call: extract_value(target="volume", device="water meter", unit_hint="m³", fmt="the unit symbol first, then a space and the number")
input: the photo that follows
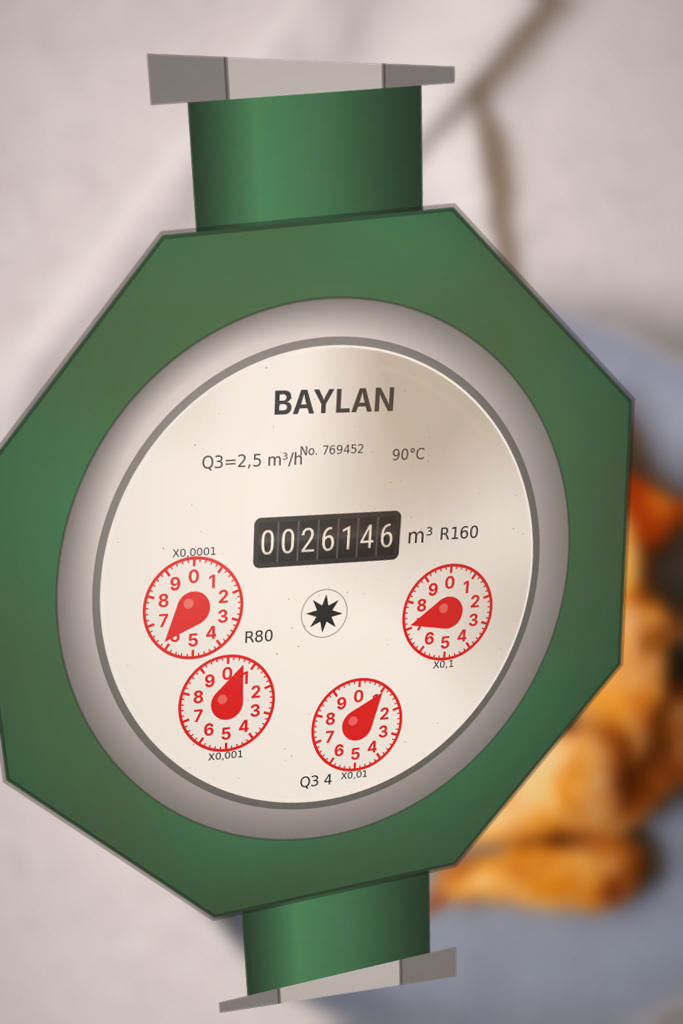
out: m³ 26146.7106
